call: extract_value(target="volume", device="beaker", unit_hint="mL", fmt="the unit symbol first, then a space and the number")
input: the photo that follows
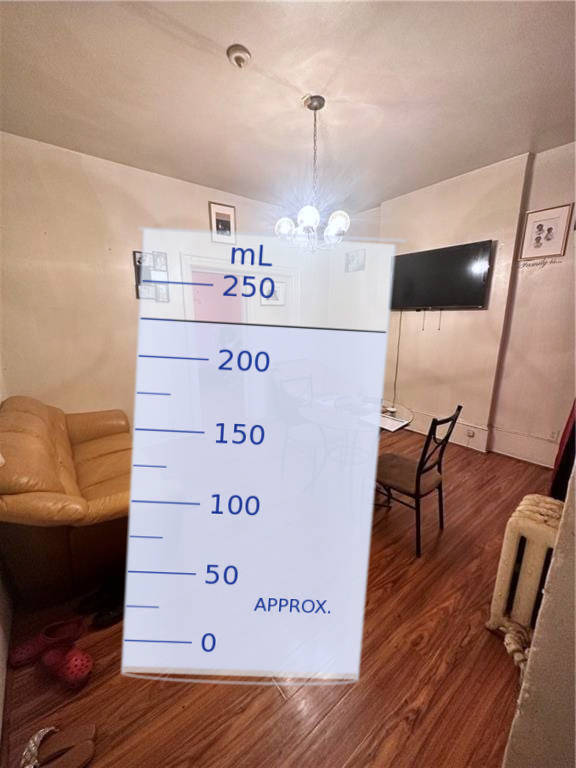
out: mL 225
